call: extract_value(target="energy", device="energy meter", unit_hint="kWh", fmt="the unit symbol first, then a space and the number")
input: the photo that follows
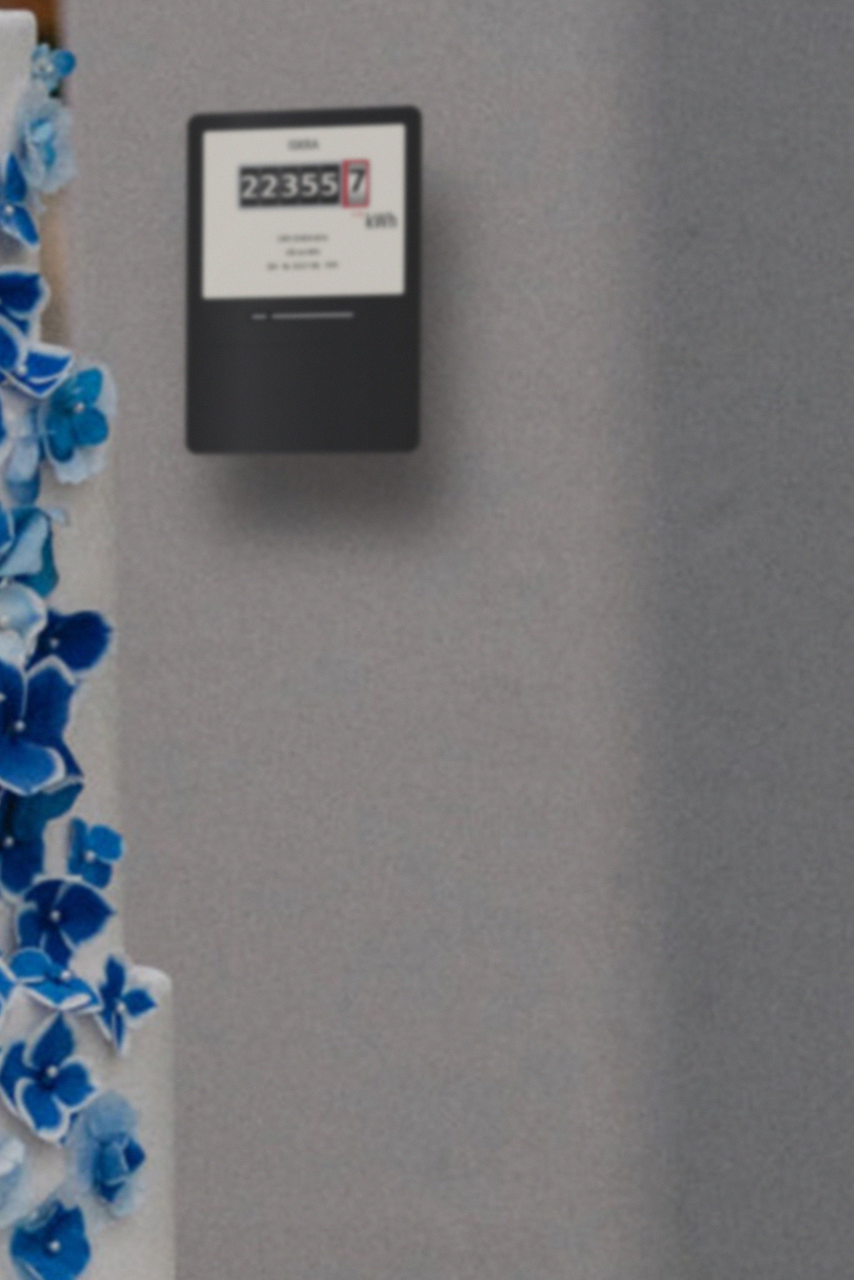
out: kWh 22355.7
